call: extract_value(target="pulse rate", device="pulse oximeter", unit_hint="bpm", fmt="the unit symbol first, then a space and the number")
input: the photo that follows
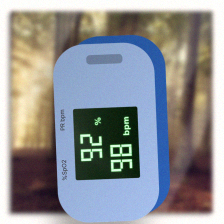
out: bpm 98
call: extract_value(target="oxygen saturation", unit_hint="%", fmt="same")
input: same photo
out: % 92
